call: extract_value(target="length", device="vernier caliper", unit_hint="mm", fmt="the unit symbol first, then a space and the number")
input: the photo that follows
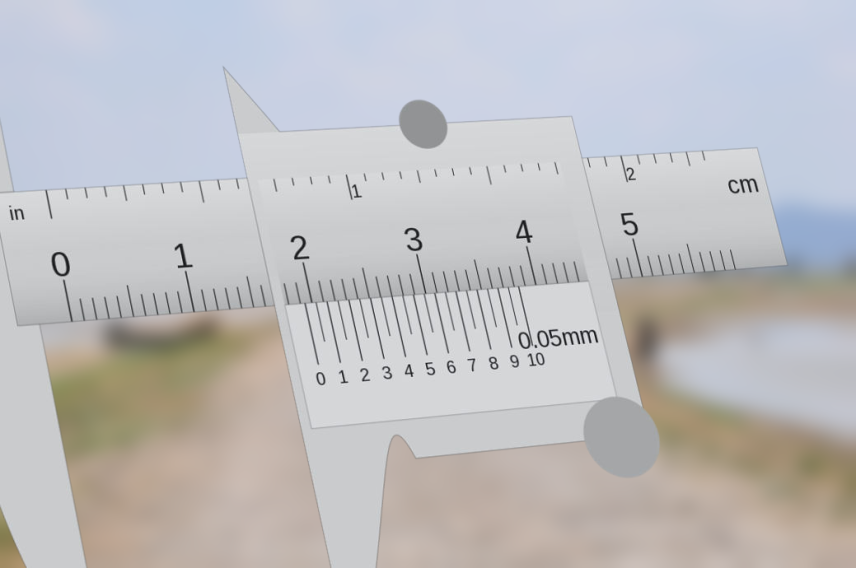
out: mm 19.4
